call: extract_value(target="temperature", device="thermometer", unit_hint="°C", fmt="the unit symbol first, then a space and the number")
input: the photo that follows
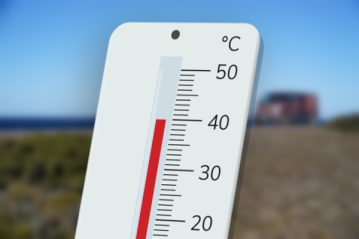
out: °C 40
